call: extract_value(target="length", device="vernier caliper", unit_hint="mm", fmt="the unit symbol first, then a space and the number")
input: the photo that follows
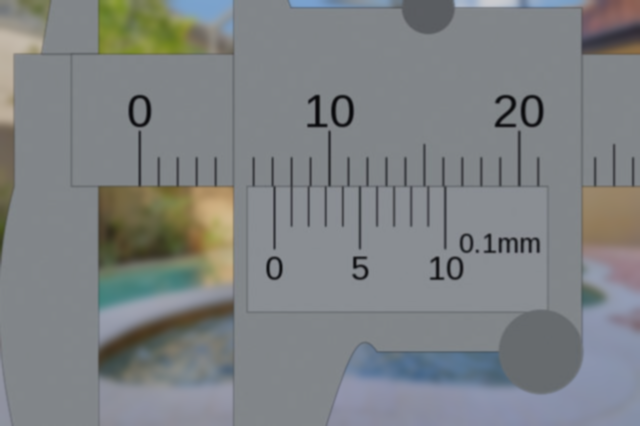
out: mm 7.1
